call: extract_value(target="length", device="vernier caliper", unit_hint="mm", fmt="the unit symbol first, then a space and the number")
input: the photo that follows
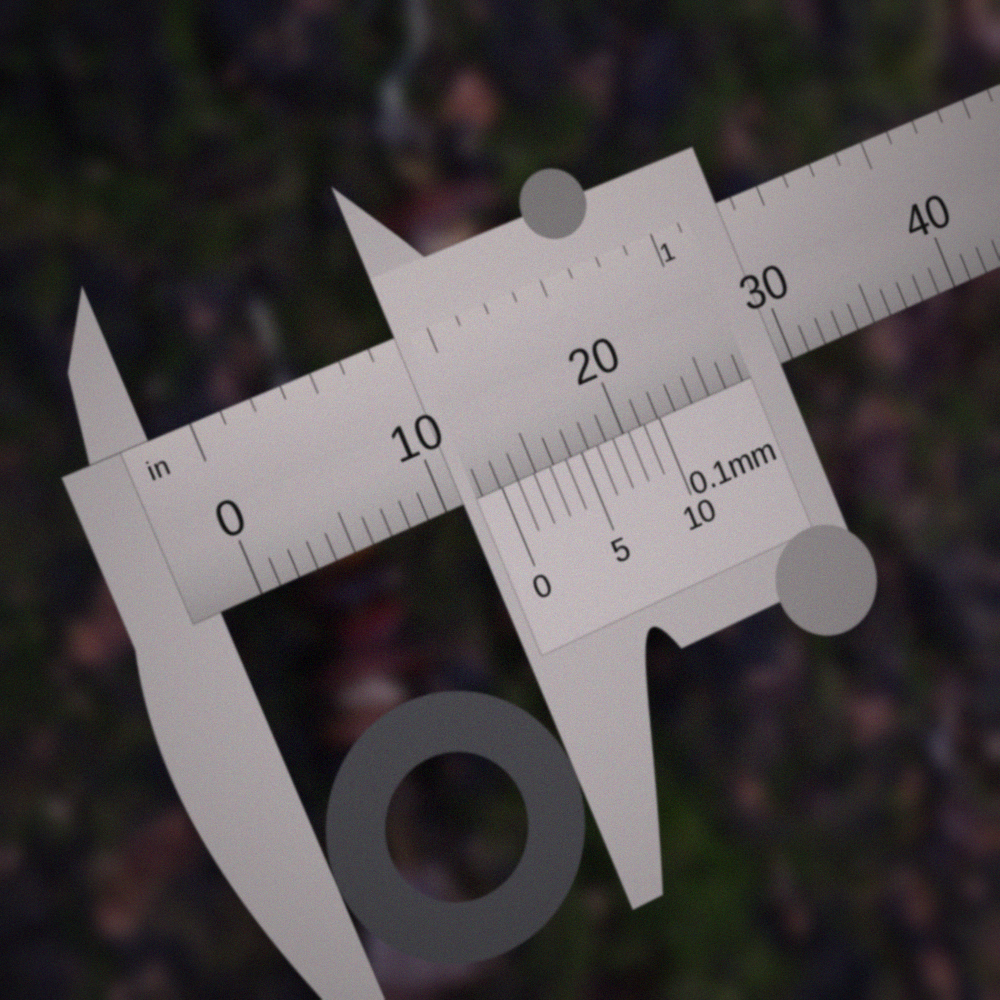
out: mm 13.1
